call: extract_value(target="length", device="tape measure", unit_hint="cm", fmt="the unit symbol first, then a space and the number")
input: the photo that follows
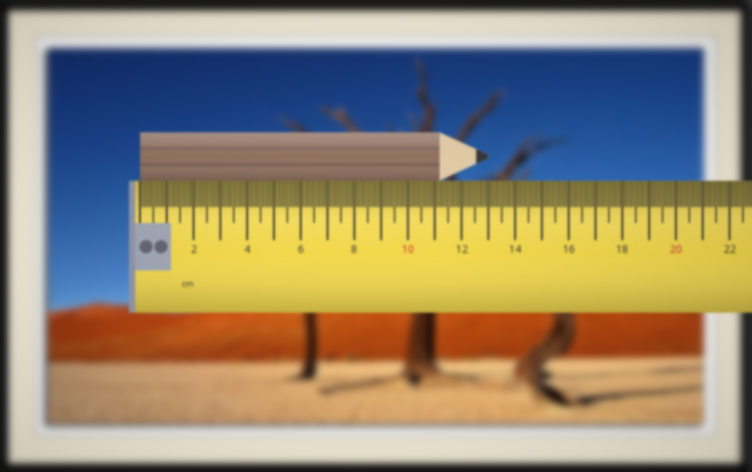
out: cm 13
